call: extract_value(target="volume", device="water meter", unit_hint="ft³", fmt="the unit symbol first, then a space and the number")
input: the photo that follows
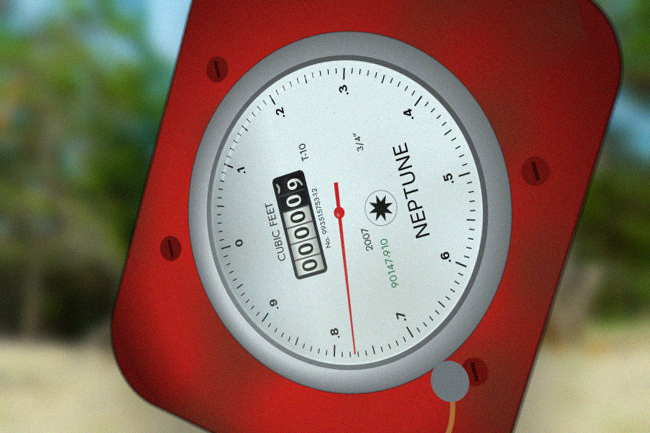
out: ft³ 8.77
